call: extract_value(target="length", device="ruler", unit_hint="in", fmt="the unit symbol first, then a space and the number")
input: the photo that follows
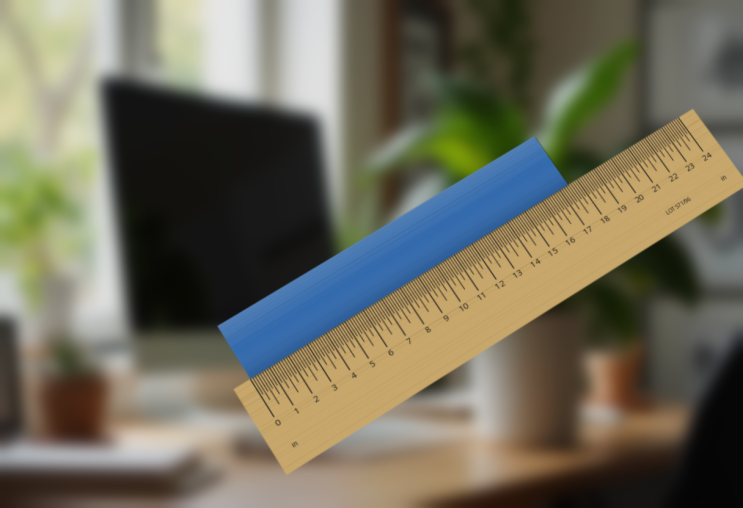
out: in 17.5
